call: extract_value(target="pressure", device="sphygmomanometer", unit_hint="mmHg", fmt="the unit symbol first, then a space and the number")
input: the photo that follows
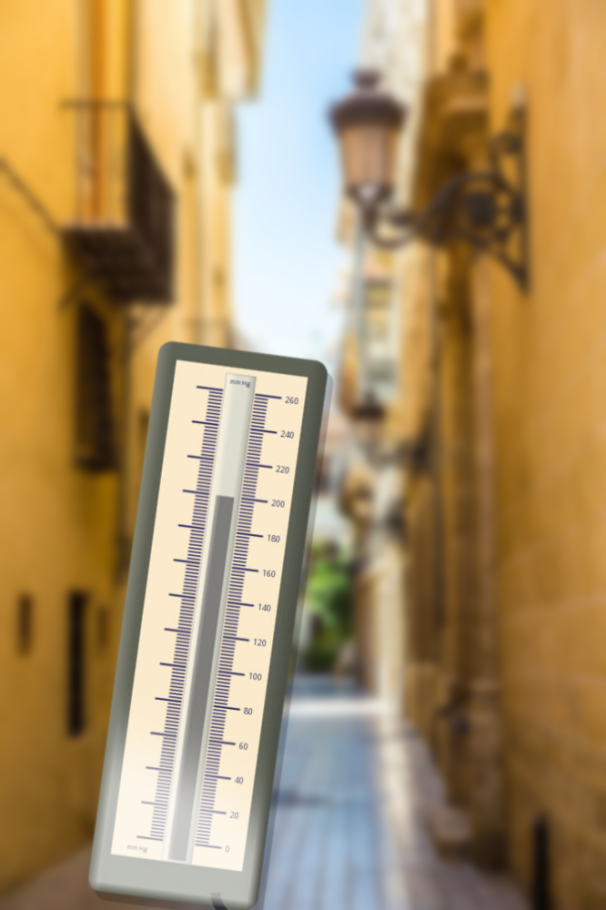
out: mmHg 200
